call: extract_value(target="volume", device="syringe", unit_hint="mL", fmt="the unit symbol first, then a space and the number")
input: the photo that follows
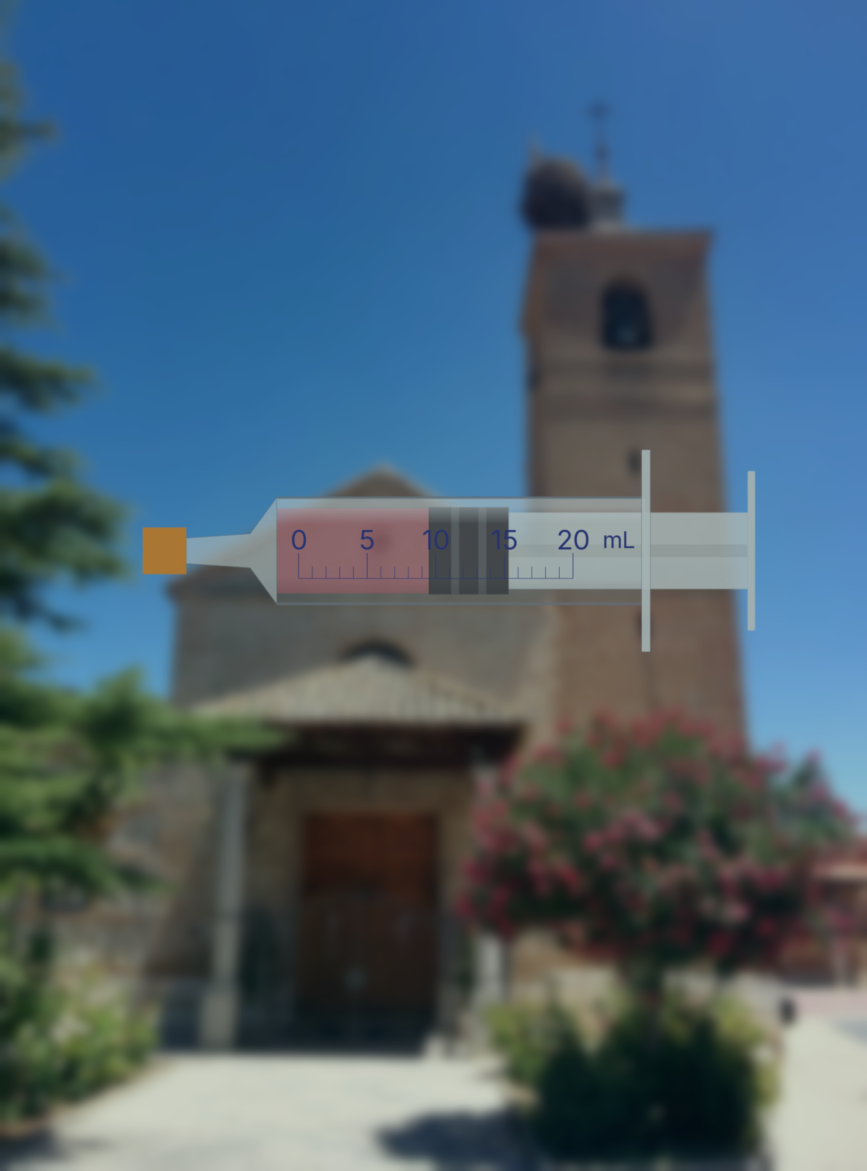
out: mL 9.5
